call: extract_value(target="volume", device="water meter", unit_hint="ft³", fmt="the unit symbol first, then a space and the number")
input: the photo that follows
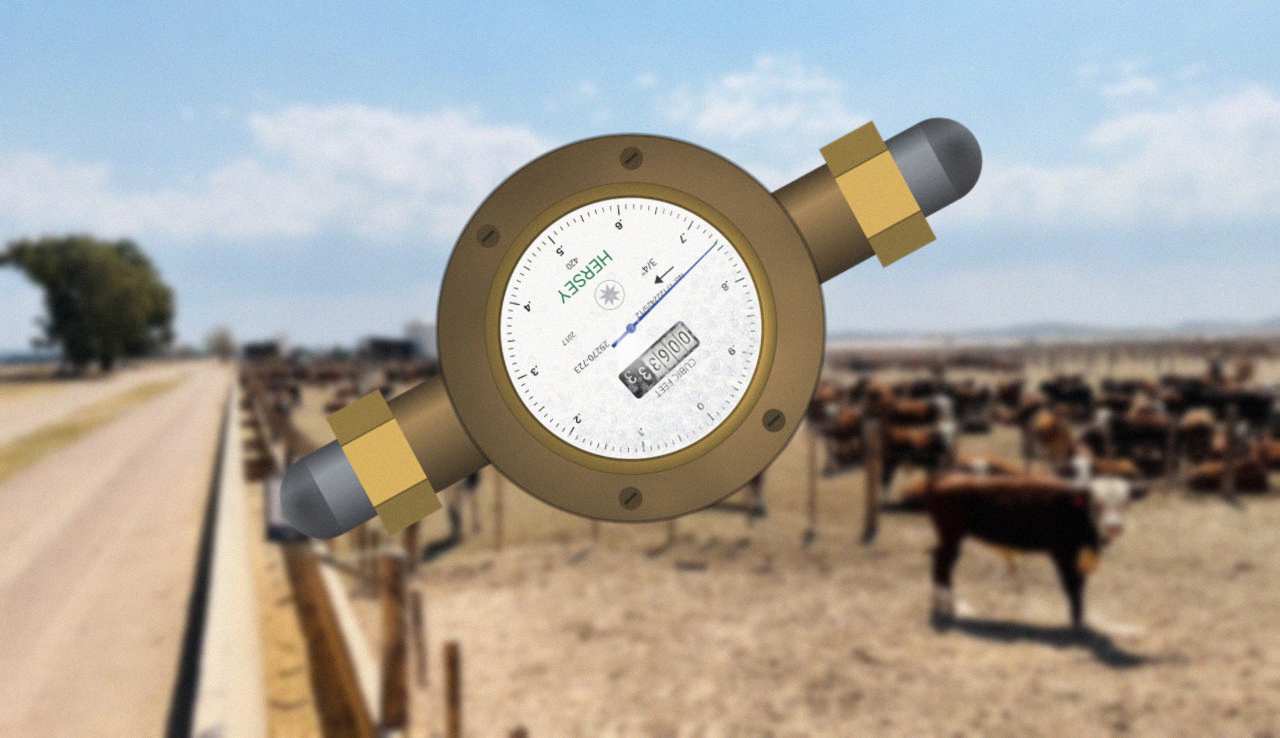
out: ft³ 6332.74
